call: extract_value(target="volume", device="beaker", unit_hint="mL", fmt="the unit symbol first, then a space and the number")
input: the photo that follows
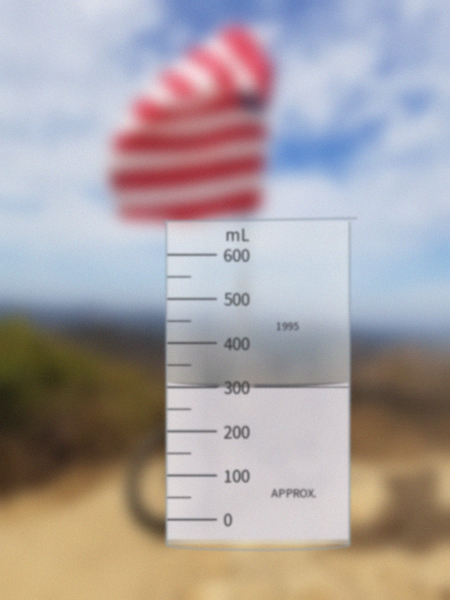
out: mL 300
